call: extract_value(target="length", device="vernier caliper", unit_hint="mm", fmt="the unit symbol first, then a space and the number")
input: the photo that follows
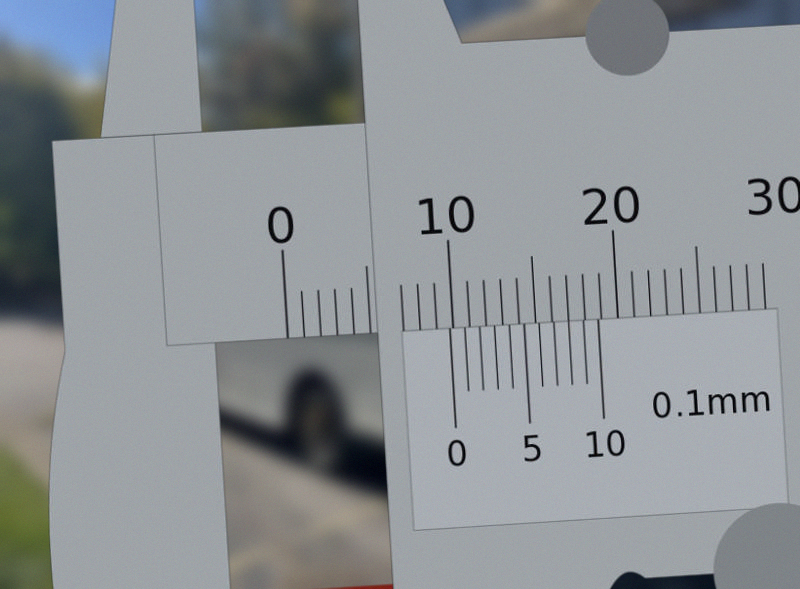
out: mm 9.8
